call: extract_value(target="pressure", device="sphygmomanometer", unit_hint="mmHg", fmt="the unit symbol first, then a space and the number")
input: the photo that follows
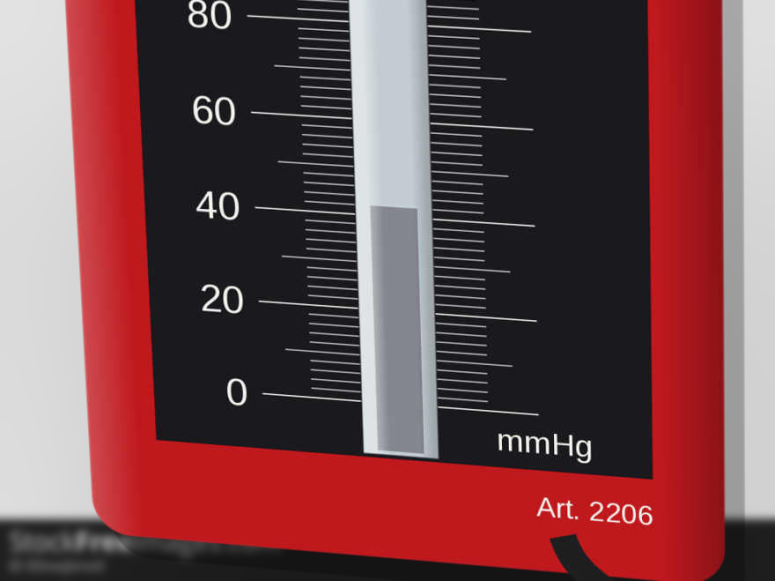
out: mmHg 42
